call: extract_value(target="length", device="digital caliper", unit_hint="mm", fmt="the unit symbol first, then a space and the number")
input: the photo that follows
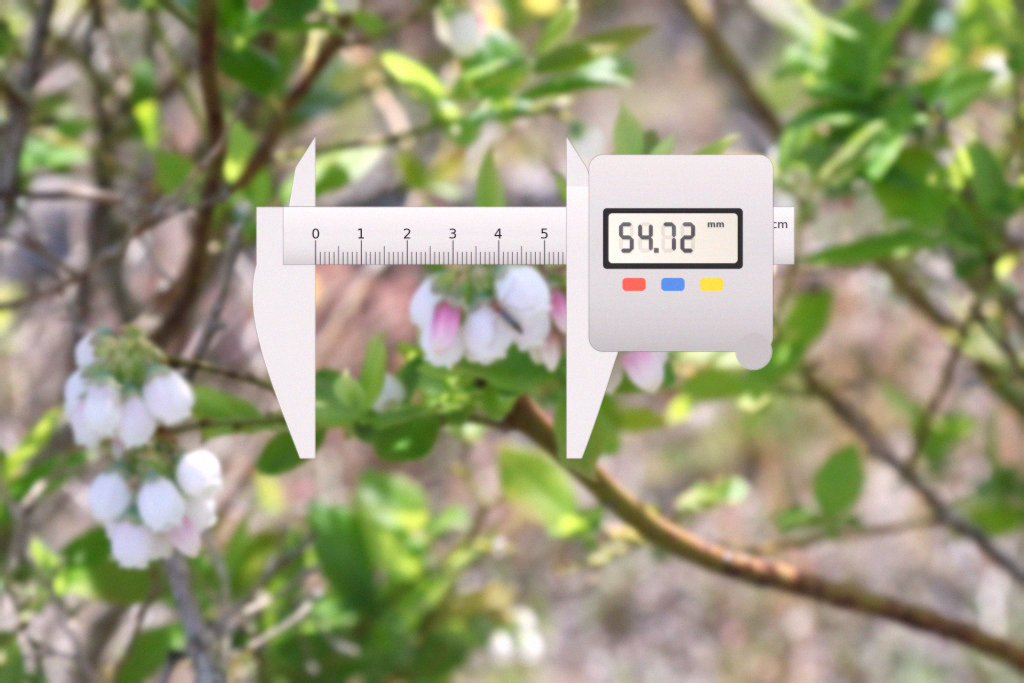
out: mm 54.72
